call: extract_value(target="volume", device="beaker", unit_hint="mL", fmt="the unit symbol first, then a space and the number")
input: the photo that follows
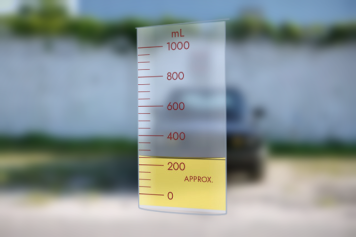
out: mL 250
